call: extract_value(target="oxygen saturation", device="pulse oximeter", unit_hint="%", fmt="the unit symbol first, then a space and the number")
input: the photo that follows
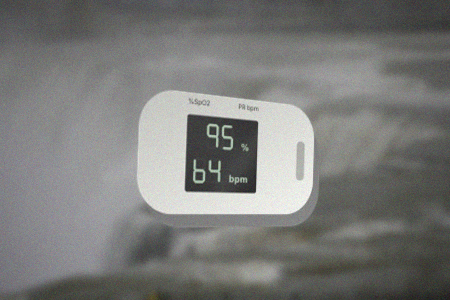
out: % 95
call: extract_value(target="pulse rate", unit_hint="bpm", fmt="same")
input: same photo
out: bpm 64
